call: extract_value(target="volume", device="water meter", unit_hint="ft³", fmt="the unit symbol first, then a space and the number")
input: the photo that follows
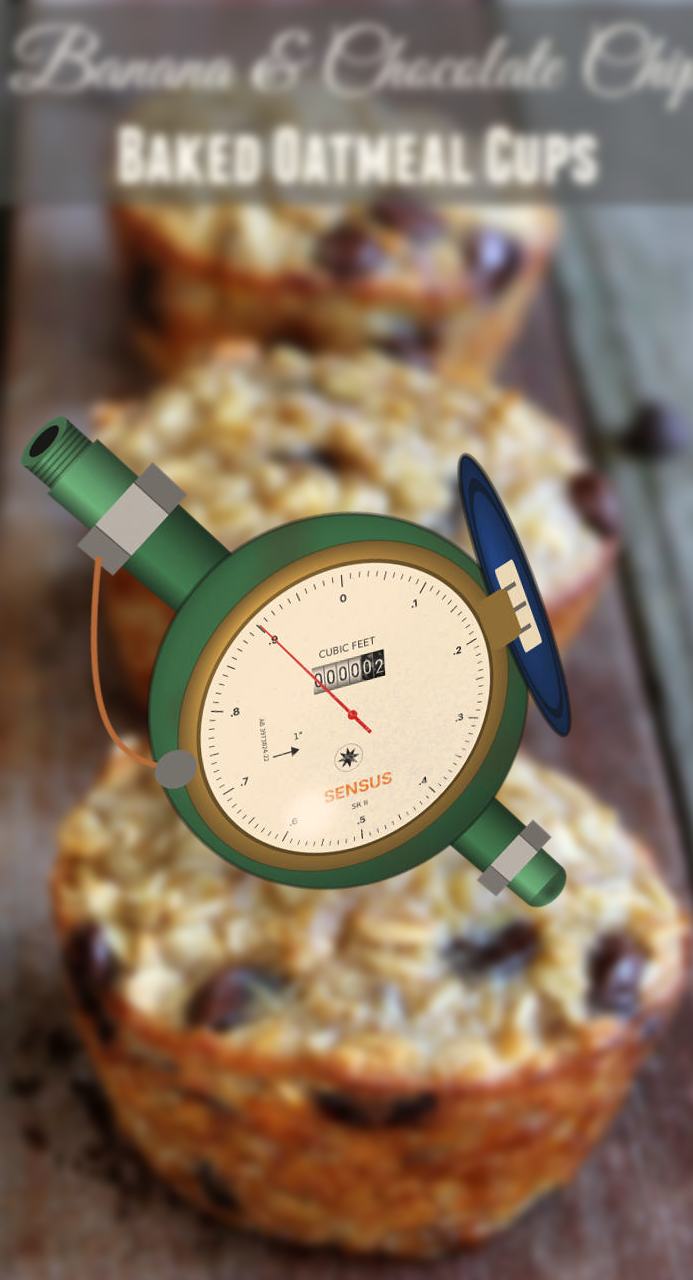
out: ft³ 1.90
